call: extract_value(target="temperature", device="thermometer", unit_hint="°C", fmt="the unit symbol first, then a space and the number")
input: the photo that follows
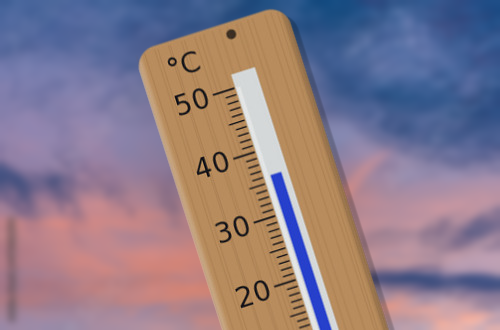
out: °C 36
